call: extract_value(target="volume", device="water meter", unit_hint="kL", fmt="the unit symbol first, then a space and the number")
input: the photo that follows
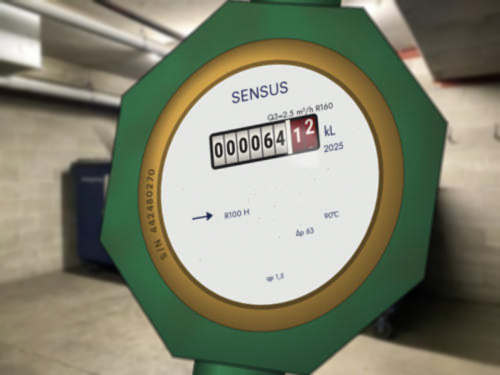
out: kL 64.12
